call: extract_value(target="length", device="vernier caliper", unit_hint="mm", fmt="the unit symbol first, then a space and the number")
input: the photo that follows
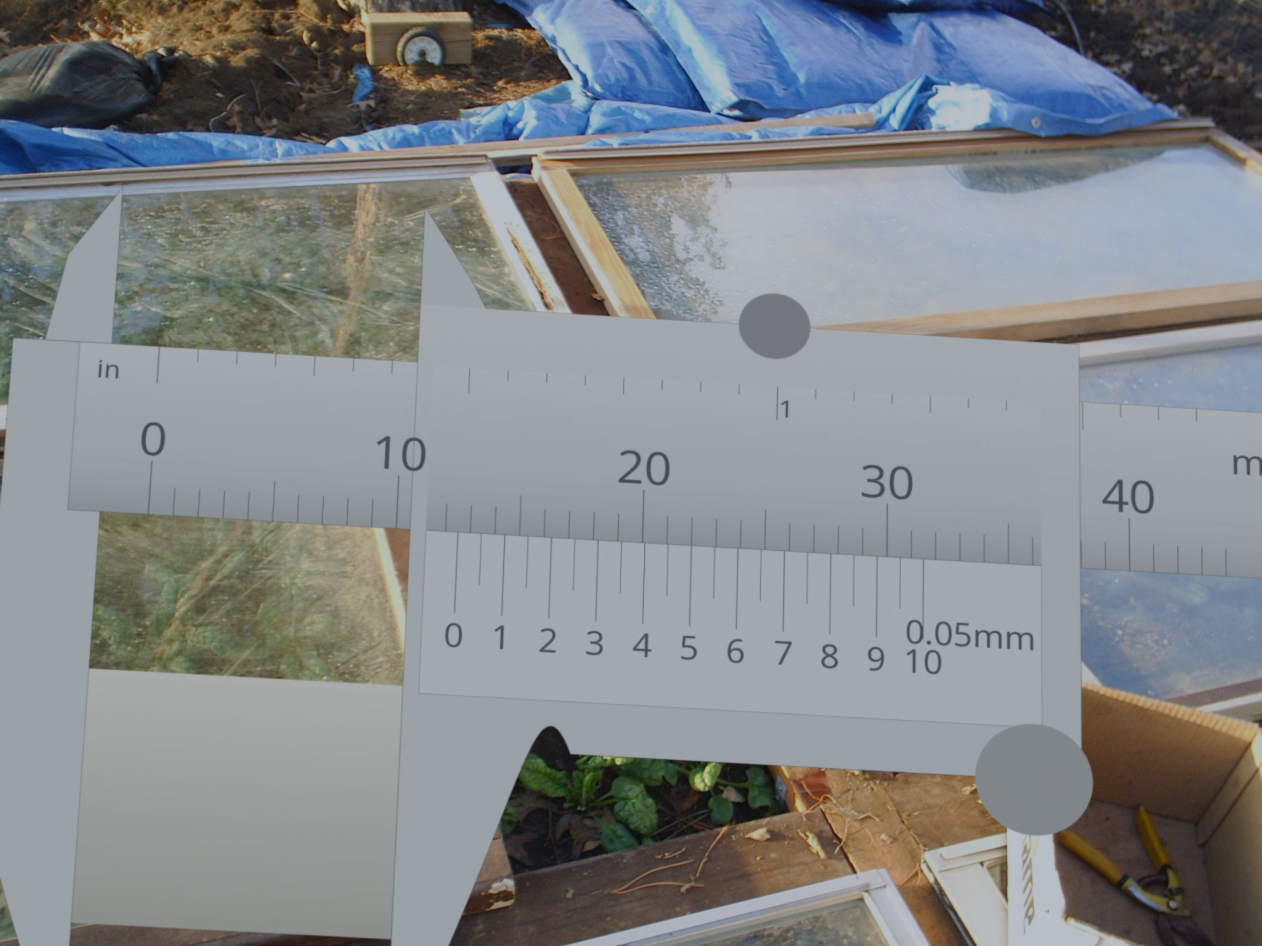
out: mm 12.5
